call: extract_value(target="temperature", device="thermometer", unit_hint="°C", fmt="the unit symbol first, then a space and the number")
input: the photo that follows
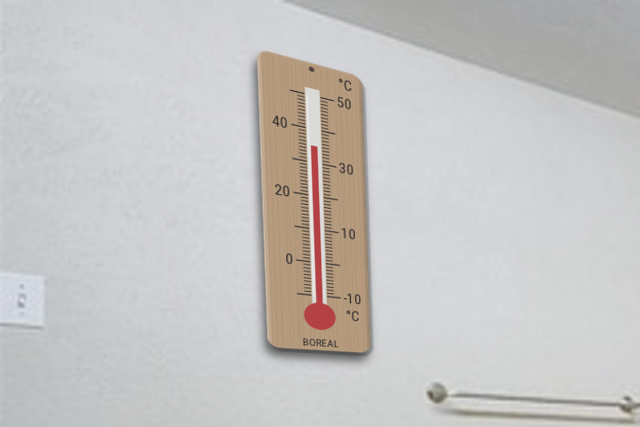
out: °C 35
